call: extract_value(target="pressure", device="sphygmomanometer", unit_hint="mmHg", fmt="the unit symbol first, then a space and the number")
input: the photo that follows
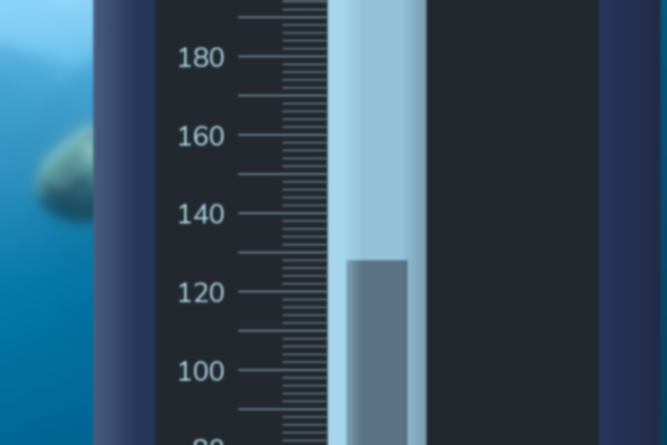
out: mmHg 128
